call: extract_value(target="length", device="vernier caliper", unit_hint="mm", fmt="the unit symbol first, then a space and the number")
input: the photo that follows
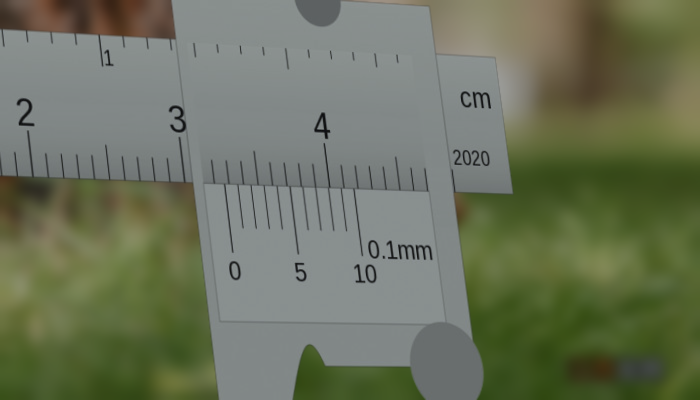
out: mm 32.7
